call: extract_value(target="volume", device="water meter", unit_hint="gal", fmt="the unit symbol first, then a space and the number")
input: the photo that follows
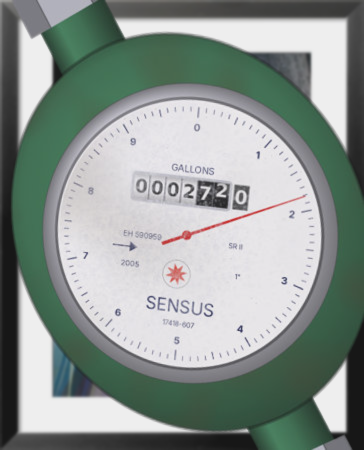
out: gal 2721.8
